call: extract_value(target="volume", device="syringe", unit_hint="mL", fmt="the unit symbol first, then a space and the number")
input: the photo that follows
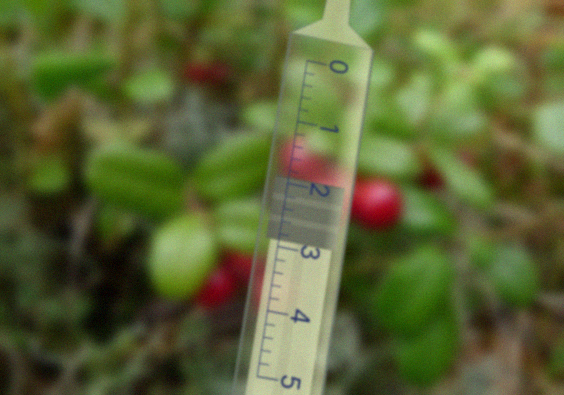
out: mL 1.9
